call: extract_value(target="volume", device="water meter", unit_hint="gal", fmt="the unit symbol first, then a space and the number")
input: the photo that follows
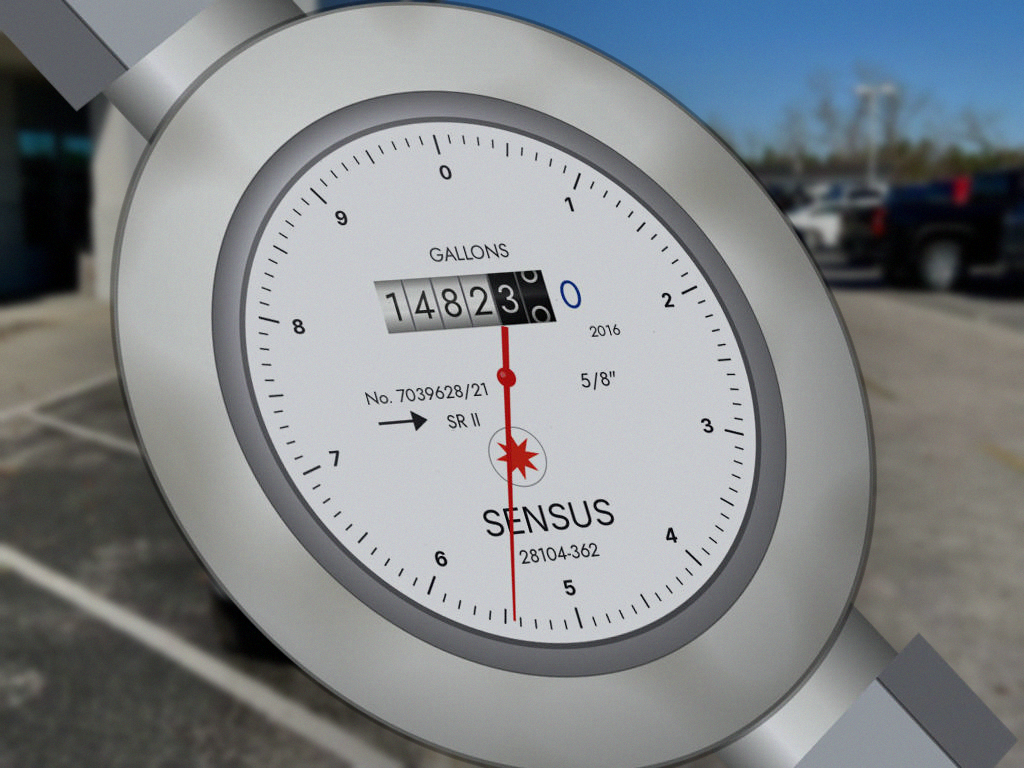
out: gal 1482385.4
